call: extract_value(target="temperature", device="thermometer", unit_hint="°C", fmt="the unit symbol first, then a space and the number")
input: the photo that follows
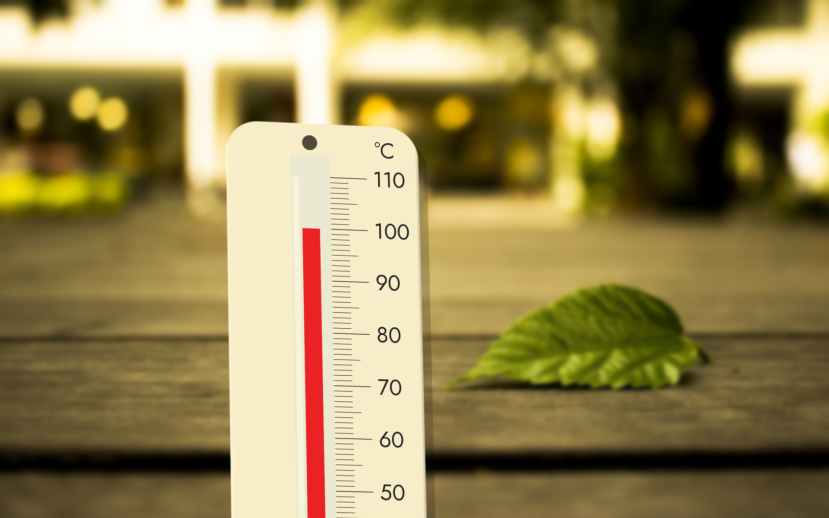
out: °C 100
